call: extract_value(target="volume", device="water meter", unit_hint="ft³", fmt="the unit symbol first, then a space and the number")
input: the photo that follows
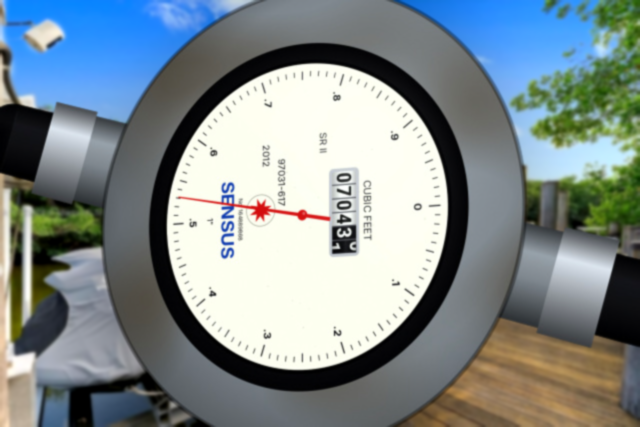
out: ft³ 70430.53
